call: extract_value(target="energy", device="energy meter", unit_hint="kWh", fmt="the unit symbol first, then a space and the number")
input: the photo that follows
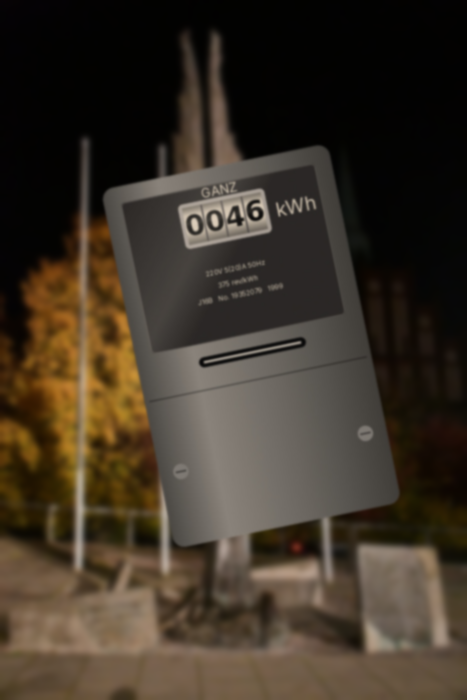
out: kWh 46
